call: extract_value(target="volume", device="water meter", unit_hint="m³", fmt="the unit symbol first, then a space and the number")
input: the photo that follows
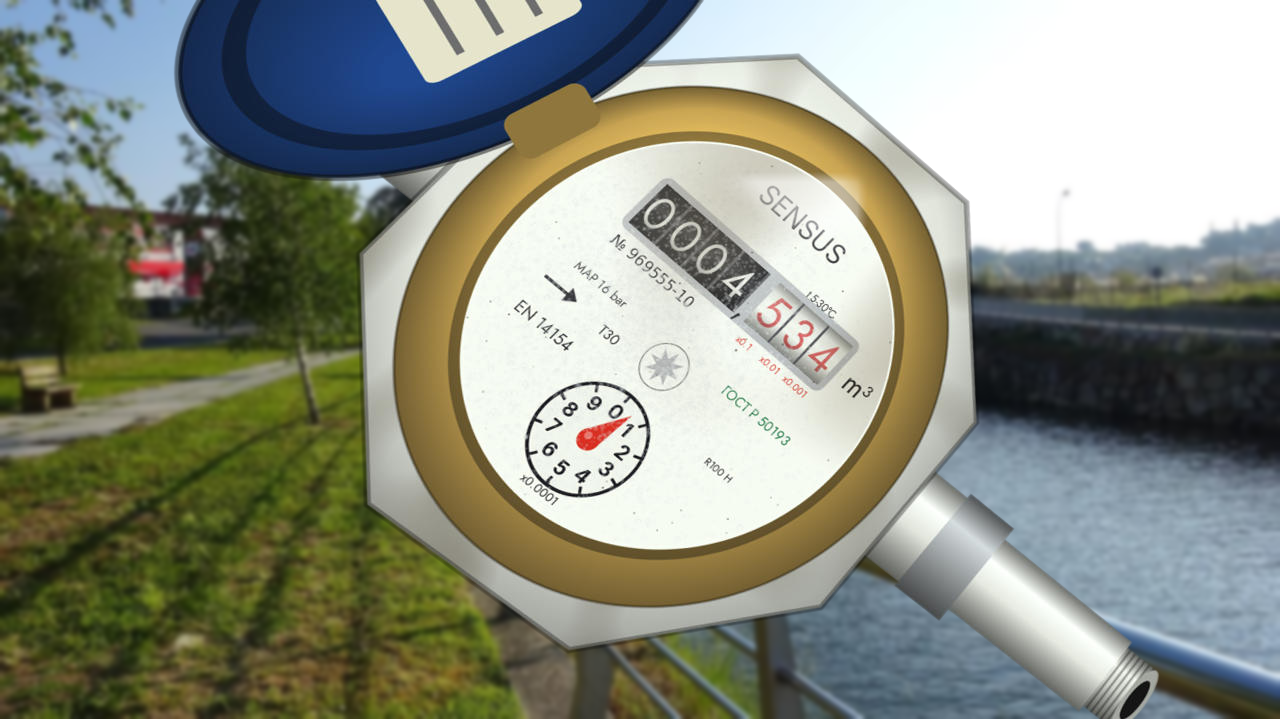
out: m³ 4.5340
